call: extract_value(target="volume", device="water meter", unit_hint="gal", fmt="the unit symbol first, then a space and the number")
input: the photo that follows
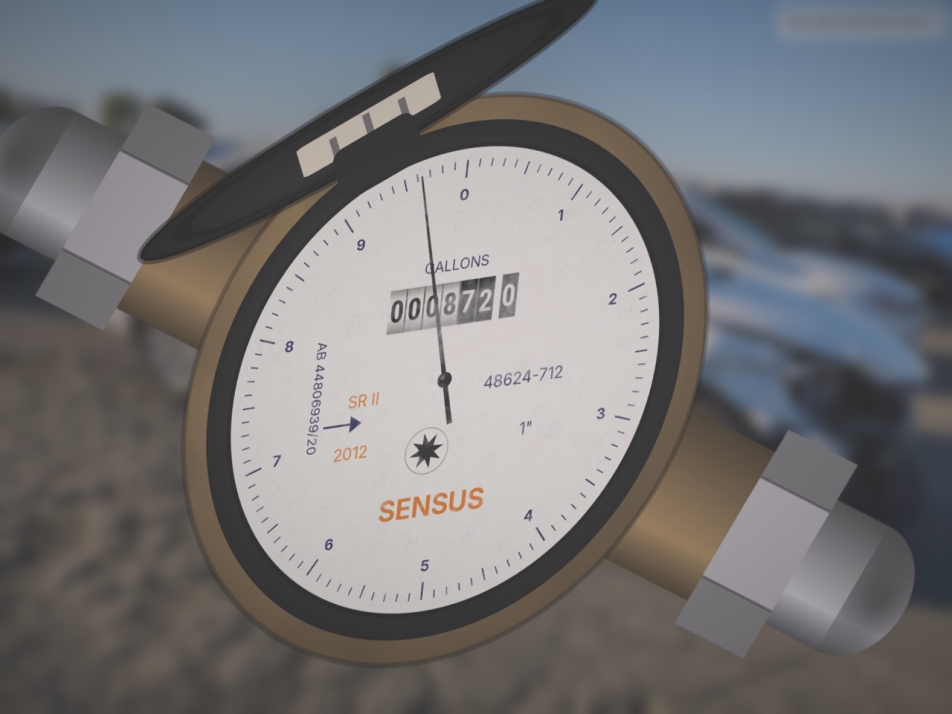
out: gal 8719.6
